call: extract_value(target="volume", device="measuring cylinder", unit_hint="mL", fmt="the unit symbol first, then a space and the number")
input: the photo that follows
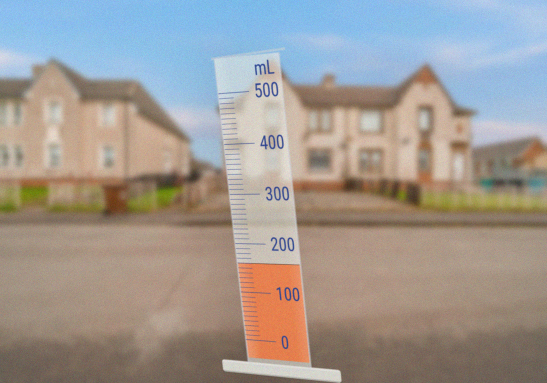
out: mL 160
